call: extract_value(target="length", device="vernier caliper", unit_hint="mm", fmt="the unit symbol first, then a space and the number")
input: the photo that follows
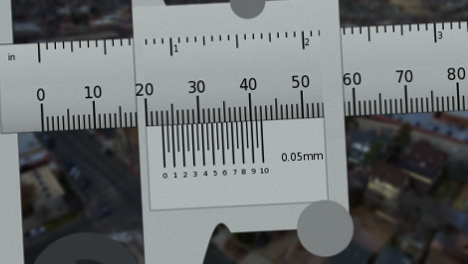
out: mm 23.0
